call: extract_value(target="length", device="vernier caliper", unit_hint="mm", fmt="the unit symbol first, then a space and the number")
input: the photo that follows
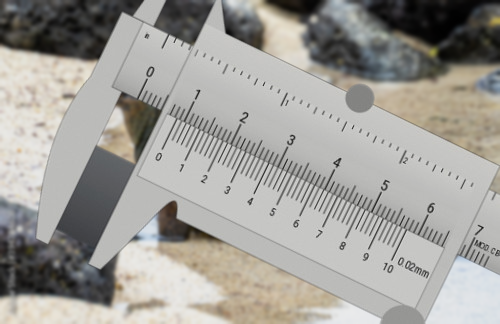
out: mm 8.5
